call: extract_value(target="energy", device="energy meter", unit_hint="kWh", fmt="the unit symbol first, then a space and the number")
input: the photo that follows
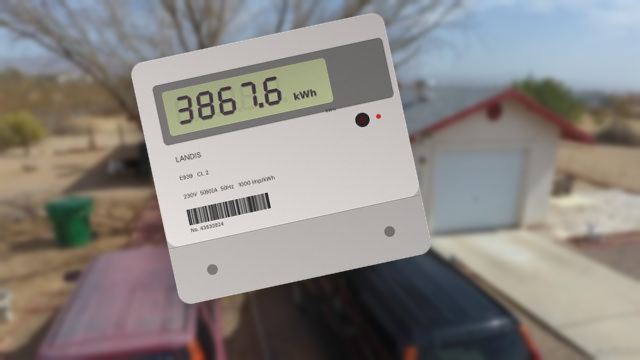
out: kWh 3867.6
